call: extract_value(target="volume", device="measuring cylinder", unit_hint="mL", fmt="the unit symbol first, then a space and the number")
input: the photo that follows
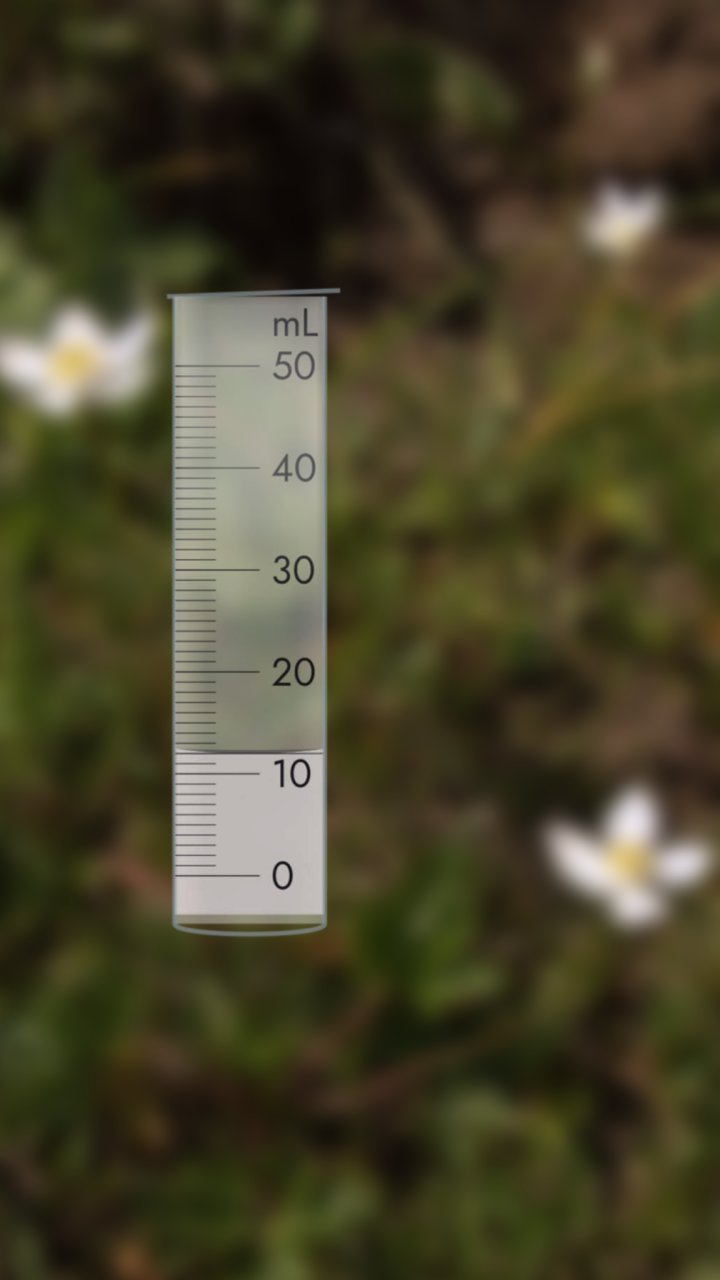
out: mL 12
